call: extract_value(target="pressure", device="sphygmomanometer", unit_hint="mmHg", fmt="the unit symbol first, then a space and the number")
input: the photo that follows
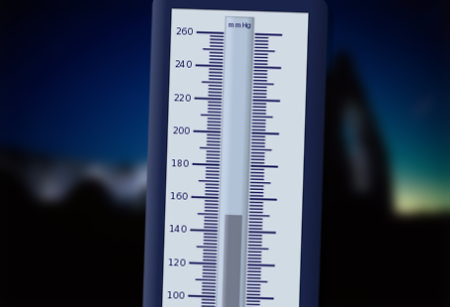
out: mmHg 150
